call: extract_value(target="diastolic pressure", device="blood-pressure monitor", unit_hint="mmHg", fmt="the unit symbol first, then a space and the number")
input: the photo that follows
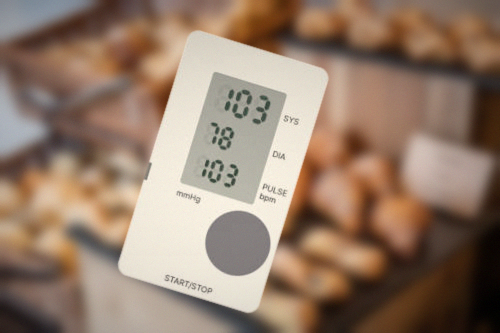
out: mmHg 78
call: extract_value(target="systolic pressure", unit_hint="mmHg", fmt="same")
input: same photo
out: mmHg 103
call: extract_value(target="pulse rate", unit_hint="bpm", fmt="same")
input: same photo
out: bpm 103
